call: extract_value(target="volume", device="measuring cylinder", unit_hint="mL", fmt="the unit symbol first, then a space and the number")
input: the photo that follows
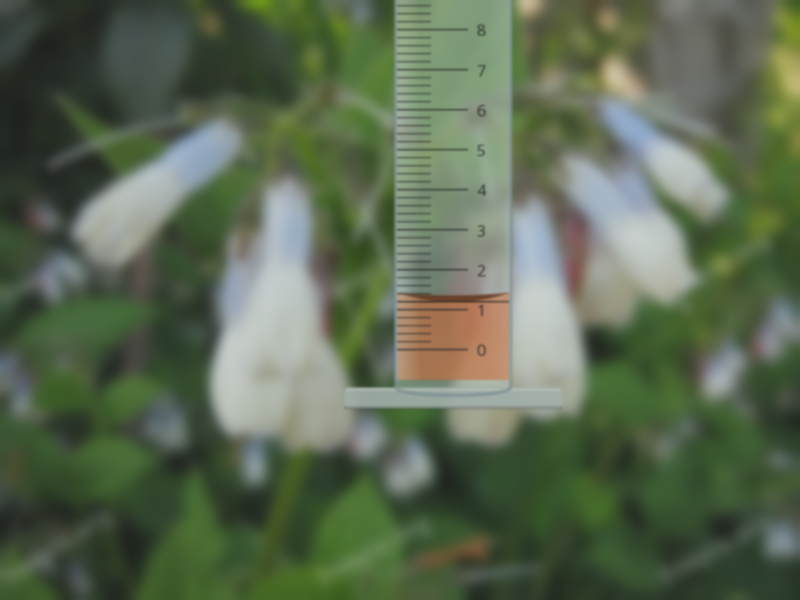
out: mL 1.2
